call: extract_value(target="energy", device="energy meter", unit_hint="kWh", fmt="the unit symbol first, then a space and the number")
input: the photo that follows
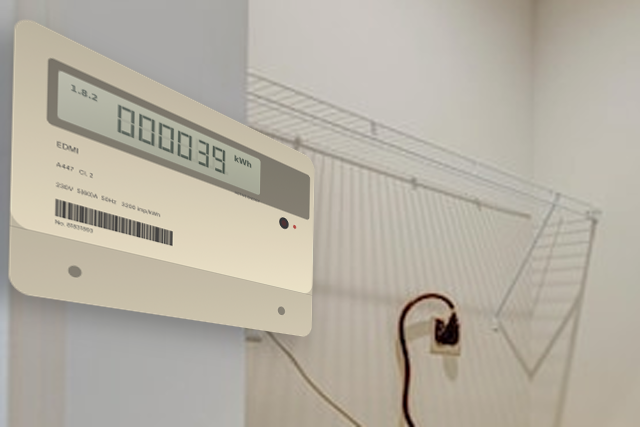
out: kWh 39
